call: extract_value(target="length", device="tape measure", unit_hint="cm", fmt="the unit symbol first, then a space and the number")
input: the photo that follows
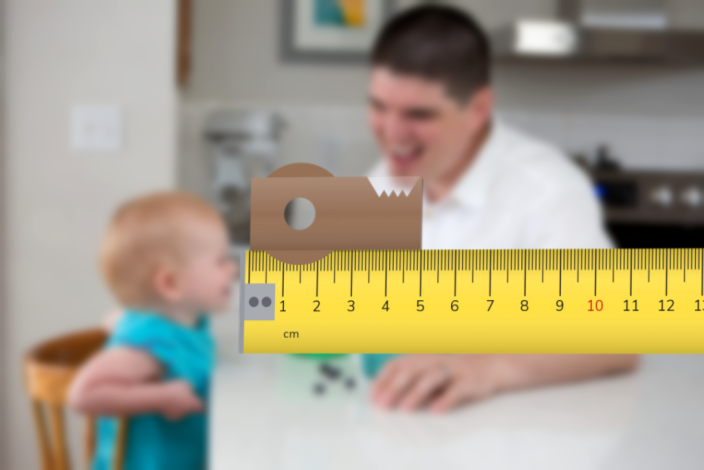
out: cm 5
